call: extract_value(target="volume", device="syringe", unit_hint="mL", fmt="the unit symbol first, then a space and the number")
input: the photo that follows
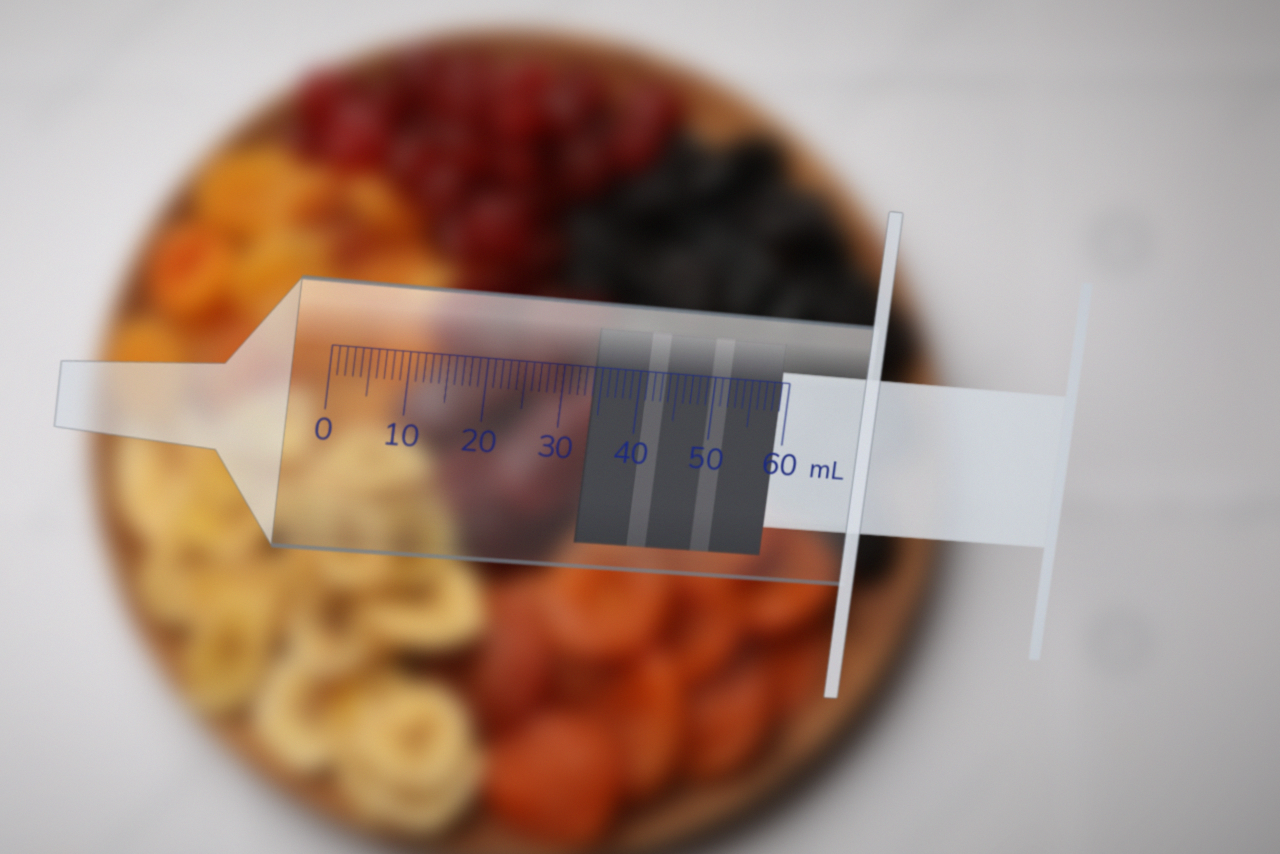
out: mL 34
